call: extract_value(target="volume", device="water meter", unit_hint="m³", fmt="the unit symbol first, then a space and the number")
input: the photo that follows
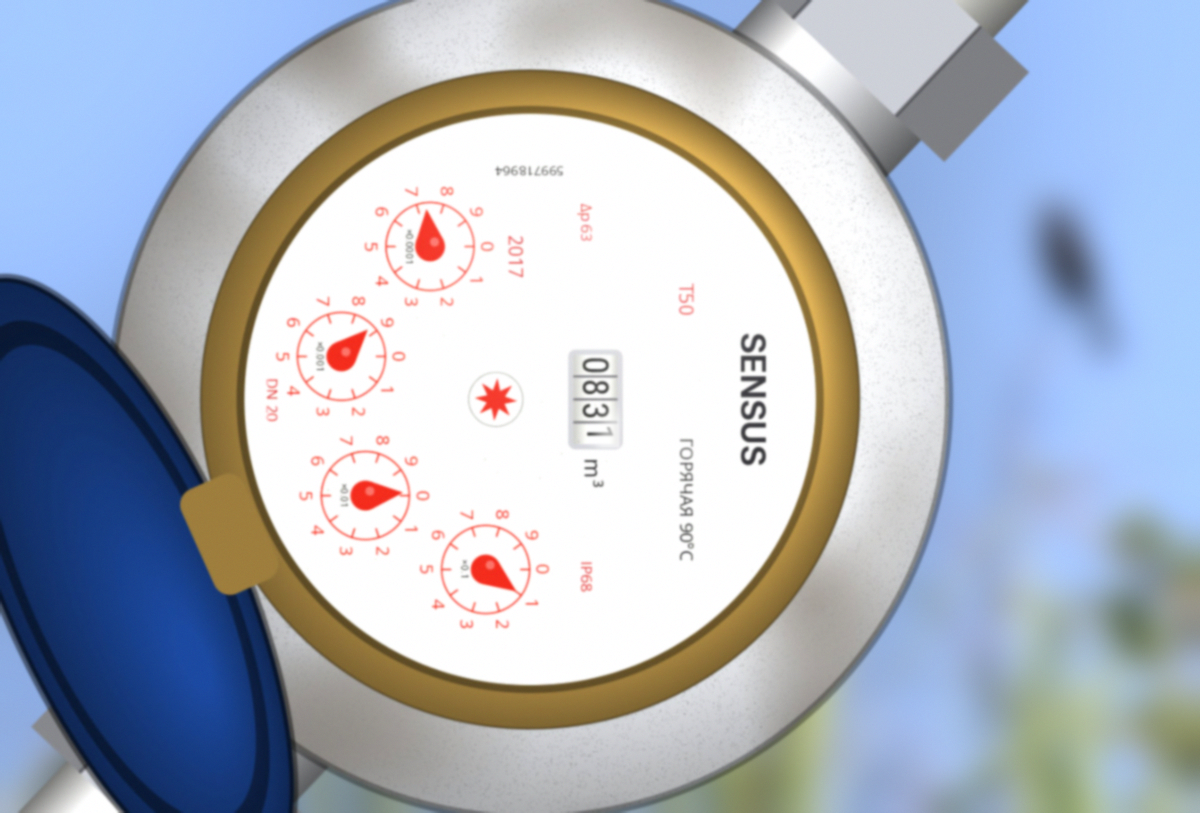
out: m³ 831.0987
